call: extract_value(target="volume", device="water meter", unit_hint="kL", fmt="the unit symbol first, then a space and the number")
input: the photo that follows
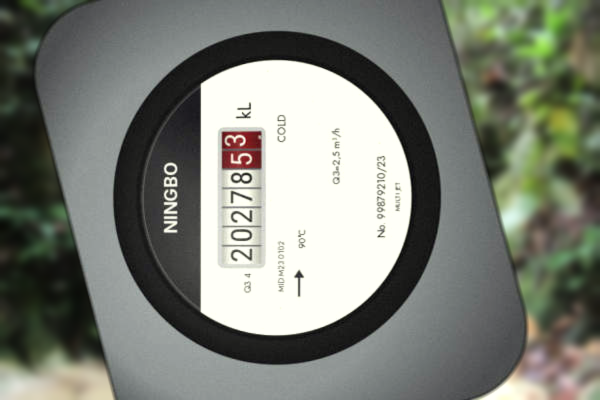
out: kL 20278.53
